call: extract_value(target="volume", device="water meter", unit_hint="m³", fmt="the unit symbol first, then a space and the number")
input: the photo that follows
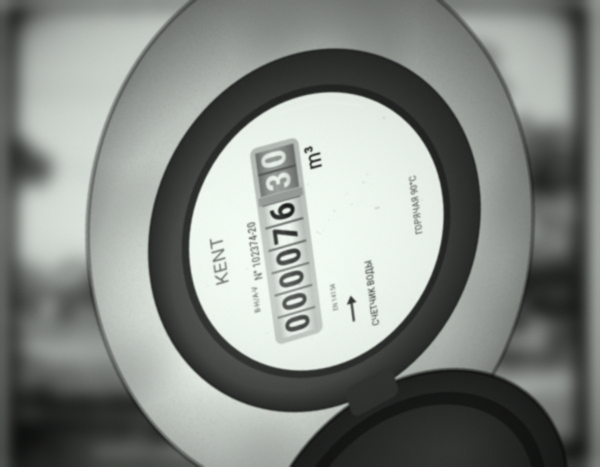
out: m³ 76.30
